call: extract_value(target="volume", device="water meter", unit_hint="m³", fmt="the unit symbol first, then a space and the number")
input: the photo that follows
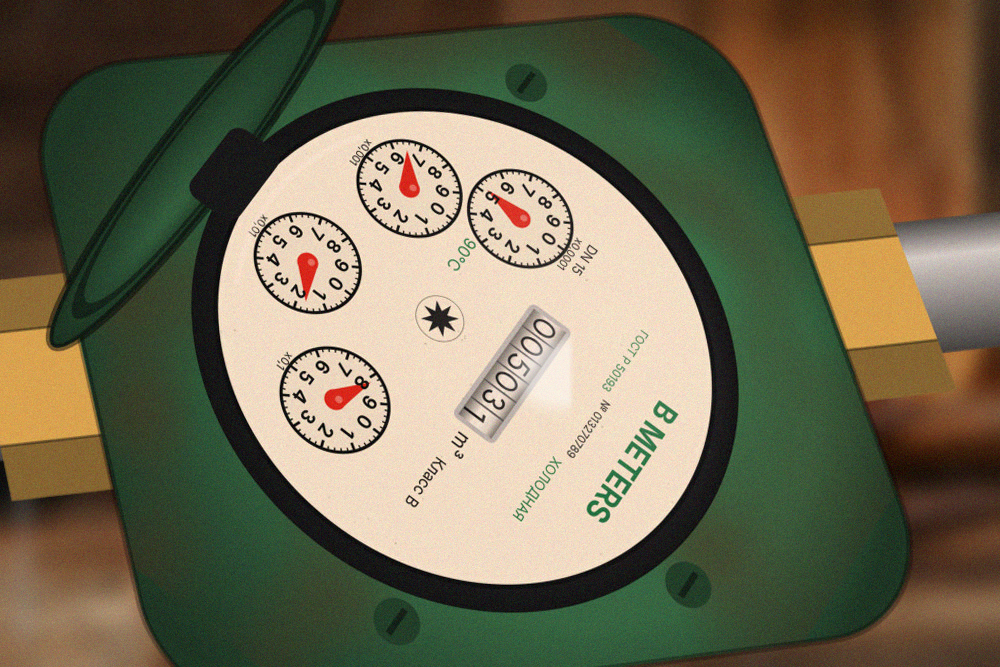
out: m³ 5030.8165
